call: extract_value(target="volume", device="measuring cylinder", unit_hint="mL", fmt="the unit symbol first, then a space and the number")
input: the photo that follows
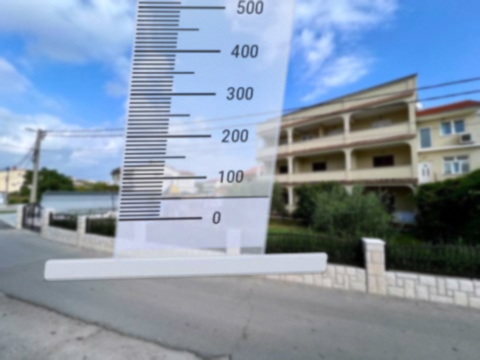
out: mL 50
